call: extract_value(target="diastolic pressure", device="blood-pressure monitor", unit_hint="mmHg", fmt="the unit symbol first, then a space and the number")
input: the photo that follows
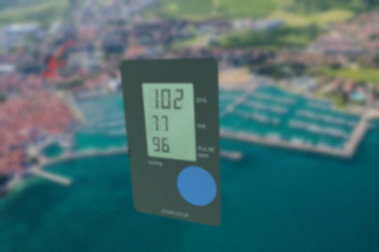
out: mmHg 77
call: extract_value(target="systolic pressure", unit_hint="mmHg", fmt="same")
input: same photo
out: mmHg 102
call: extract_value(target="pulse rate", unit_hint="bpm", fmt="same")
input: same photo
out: bpm 96
